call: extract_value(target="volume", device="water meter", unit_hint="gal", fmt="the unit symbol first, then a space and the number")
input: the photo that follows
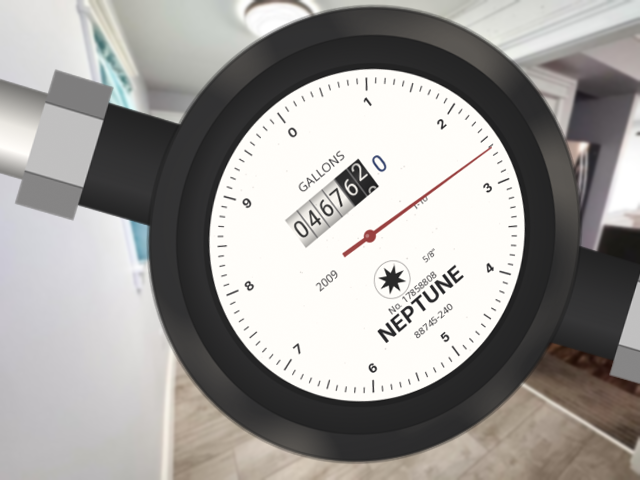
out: gal 467622.6
